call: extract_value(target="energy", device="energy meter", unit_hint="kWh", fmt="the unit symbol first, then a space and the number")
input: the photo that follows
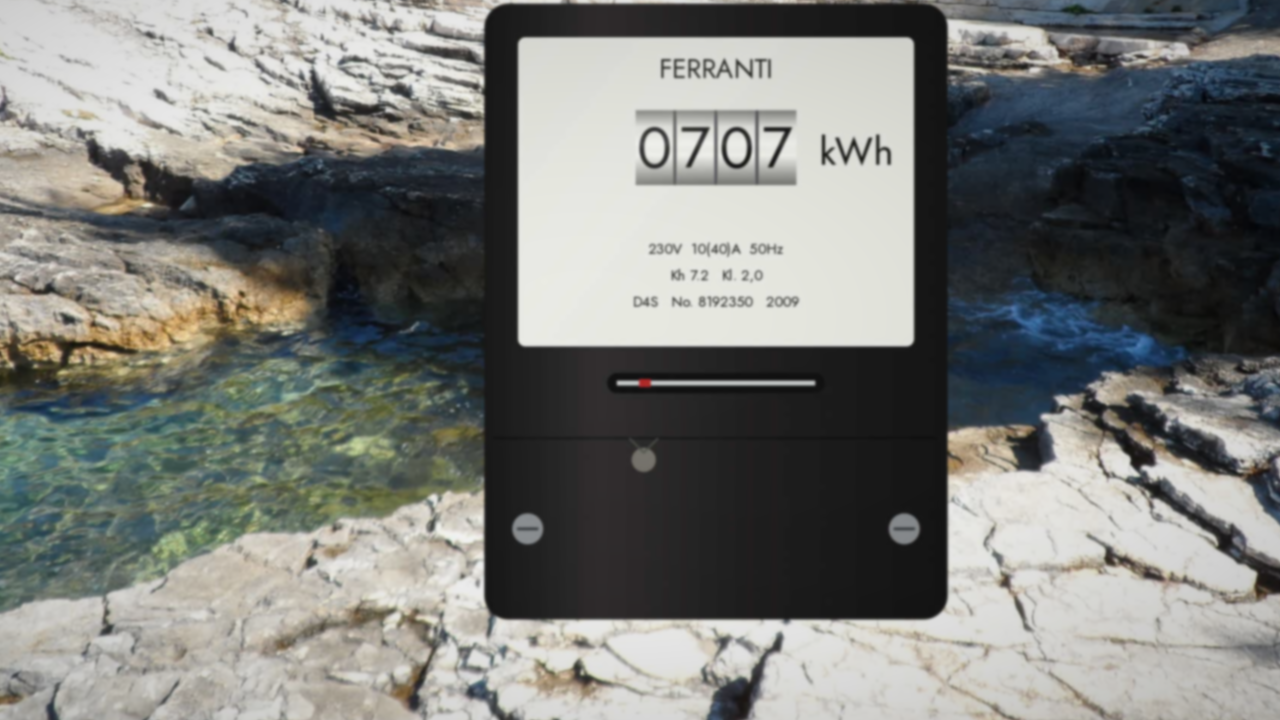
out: kWh 707
